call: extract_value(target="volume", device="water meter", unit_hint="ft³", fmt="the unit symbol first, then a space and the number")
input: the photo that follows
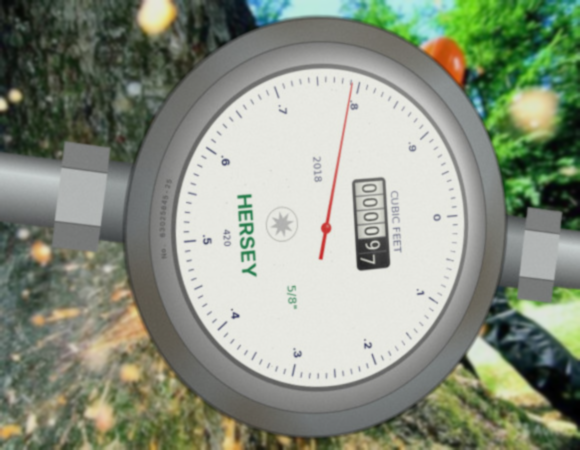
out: ft³ 96.79
